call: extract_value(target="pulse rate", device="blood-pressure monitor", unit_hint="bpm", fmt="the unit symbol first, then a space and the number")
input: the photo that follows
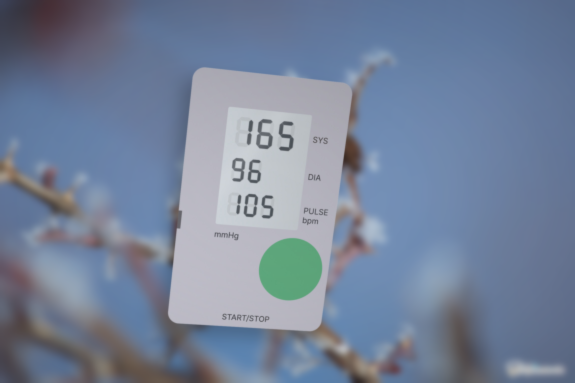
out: bpm 105
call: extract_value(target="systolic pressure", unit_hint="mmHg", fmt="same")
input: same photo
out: mmHg 165
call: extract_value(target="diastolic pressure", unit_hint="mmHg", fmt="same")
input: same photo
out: mmHg 96
